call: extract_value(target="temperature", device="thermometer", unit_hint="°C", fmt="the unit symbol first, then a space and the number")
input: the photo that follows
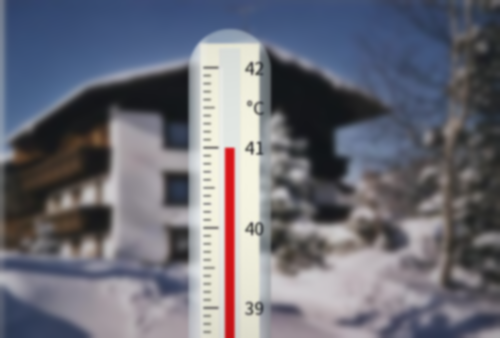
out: °C 41
